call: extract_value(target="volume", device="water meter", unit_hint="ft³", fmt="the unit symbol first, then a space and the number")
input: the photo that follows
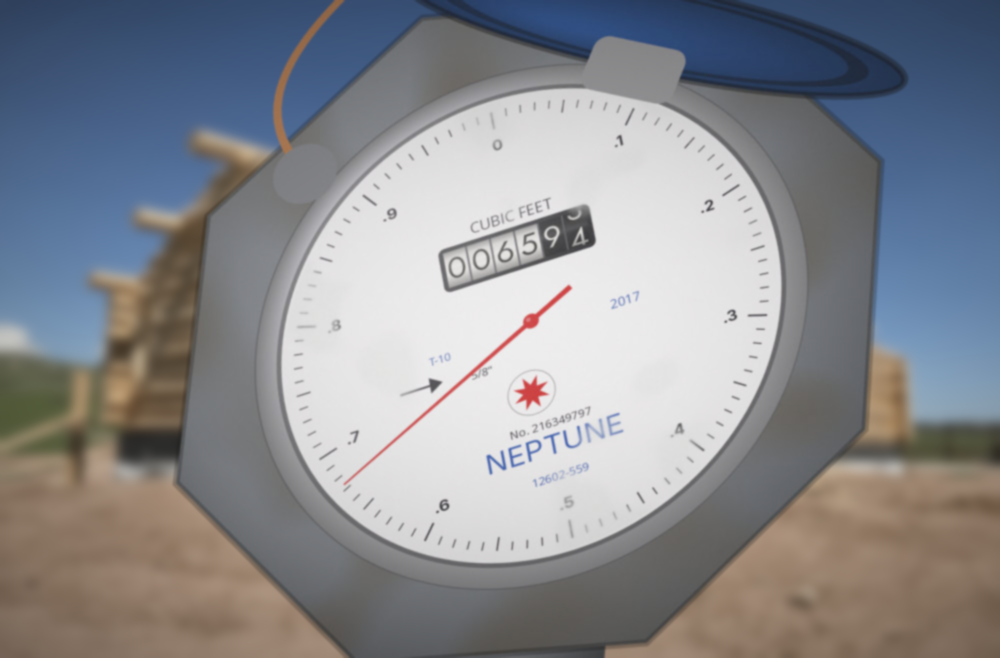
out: ft³ 6593.67
